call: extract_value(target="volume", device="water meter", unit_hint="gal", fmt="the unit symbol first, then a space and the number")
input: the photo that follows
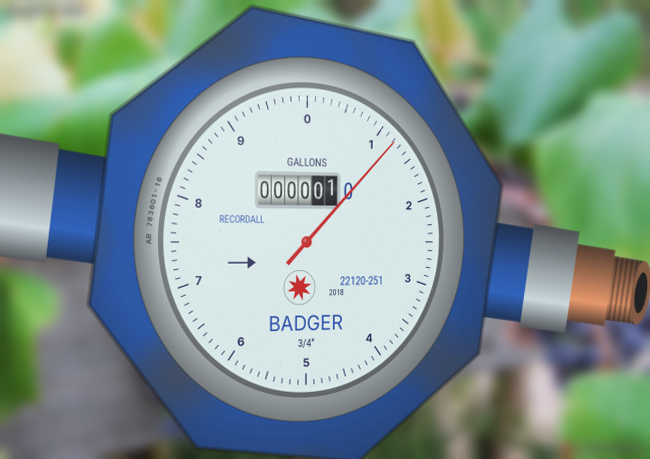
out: gal 11.2
